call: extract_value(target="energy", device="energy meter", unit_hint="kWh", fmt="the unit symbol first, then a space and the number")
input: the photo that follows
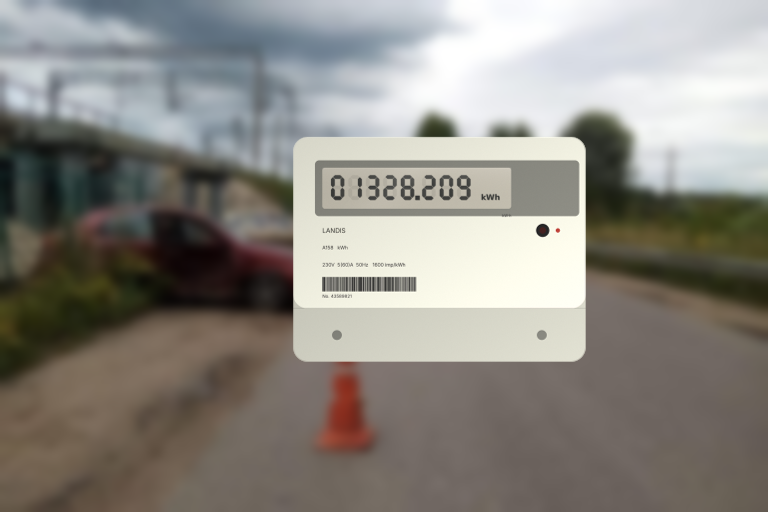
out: kWh 1328.209
